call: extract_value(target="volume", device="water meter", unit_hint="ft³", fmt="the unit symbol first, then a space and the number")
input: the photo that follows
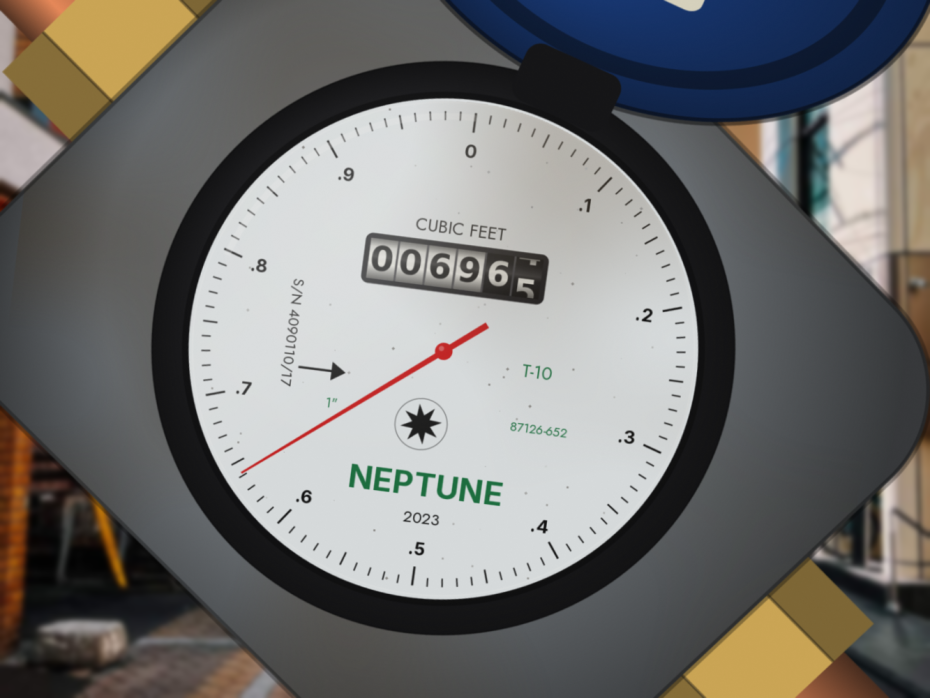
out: ft³ 6964.64
